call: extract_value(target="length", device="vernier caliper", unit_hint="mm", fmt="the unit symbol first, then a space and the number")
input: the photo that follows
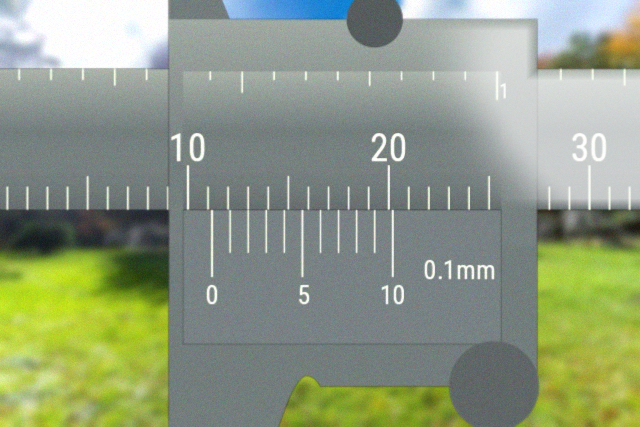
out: mm 11.2
